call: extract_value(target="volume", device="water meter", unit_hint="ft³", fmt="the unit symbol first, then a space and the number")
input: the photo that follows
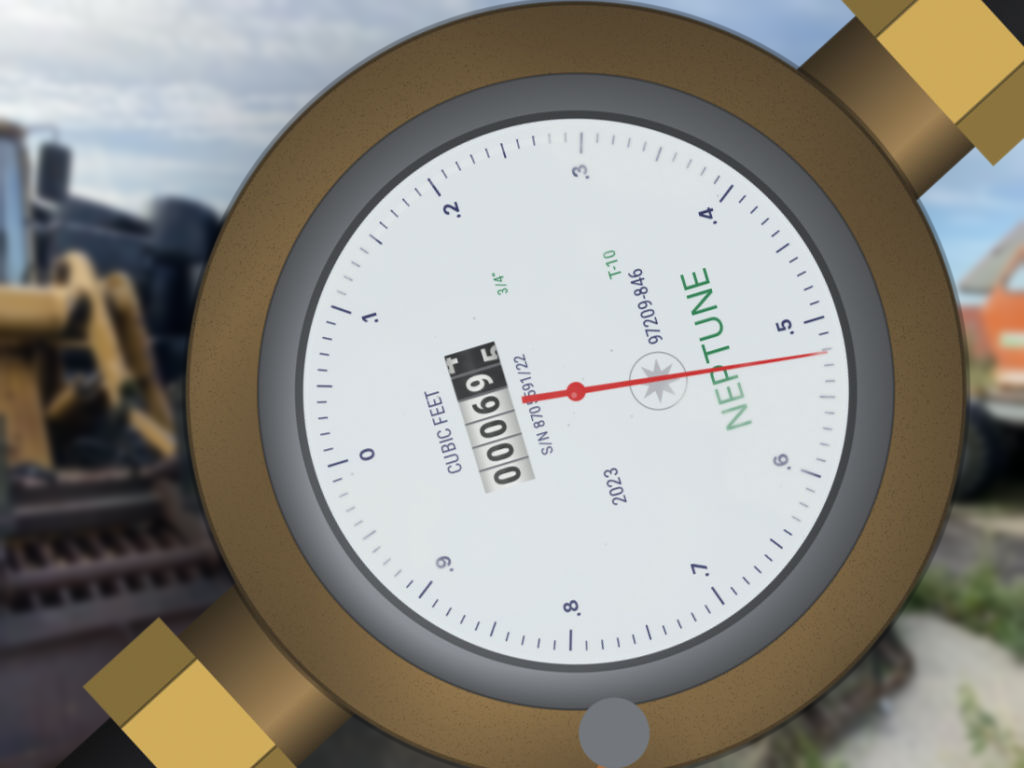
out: ft³ 694.52
